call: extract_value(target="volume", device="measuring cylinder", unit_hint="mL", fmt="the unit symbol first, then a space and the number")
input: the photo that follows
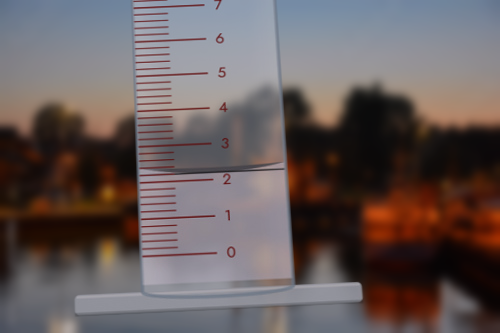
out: mL 2.2
